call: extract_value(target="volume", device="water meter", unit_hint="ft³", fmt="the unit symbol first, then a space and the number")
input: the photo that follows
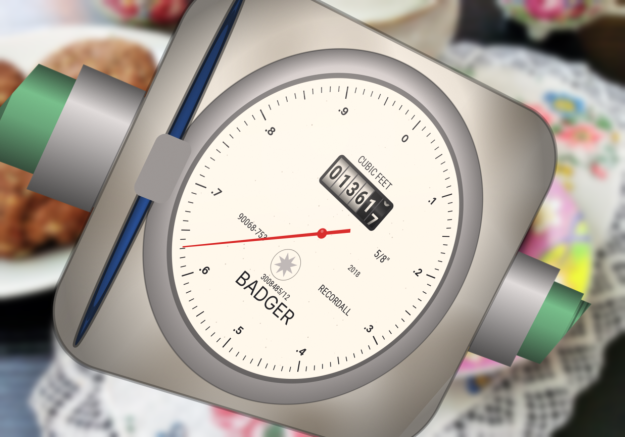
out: ft³ 13616.63
